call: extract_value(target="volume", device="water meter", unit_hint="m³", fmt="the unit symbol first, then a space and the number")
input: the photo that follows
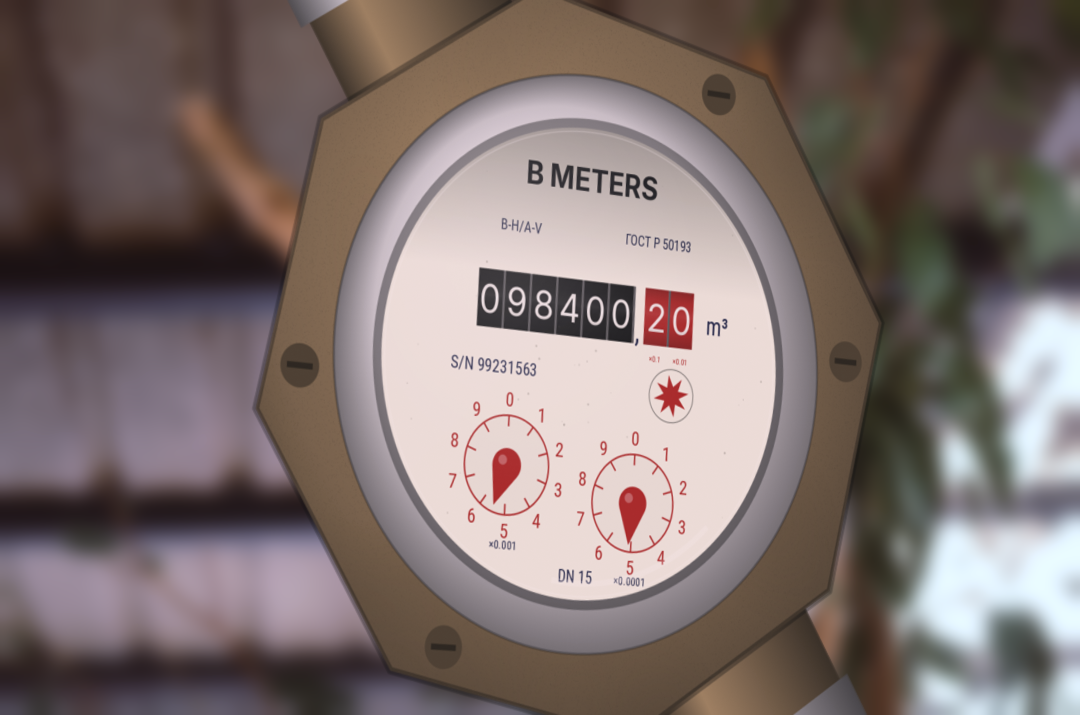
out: m³ 98400.2055
